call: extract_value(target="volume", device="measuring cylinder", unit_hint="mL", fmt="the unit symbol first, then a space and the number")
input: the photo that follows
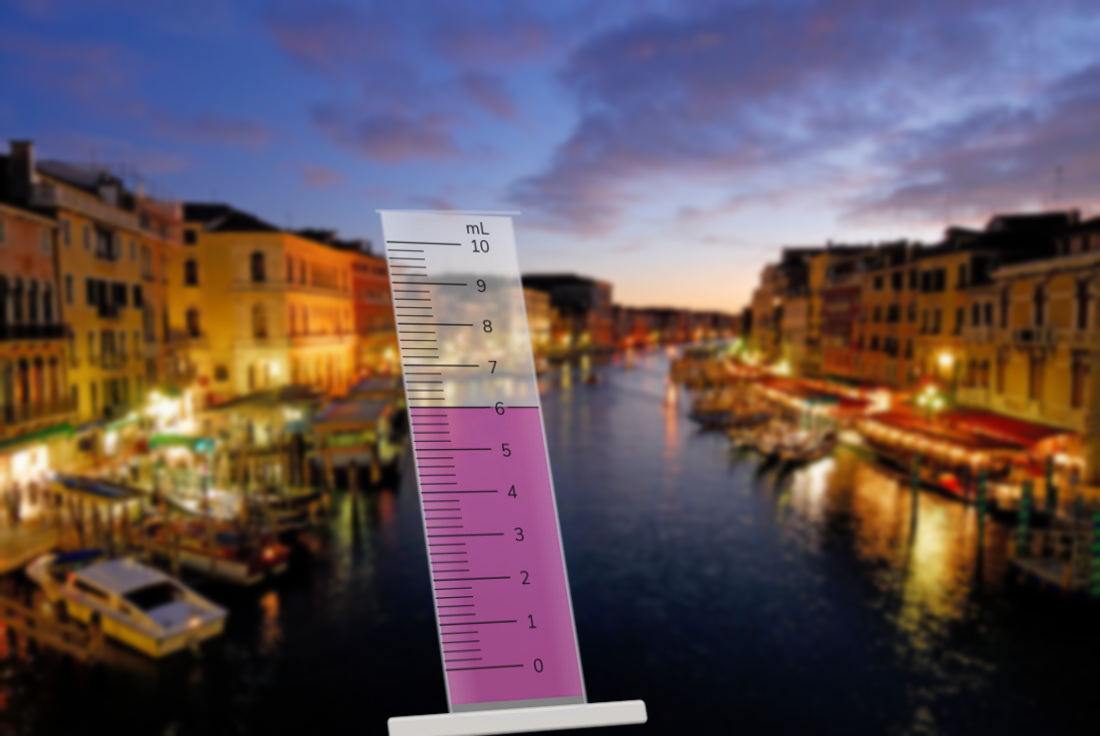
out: mL 6
